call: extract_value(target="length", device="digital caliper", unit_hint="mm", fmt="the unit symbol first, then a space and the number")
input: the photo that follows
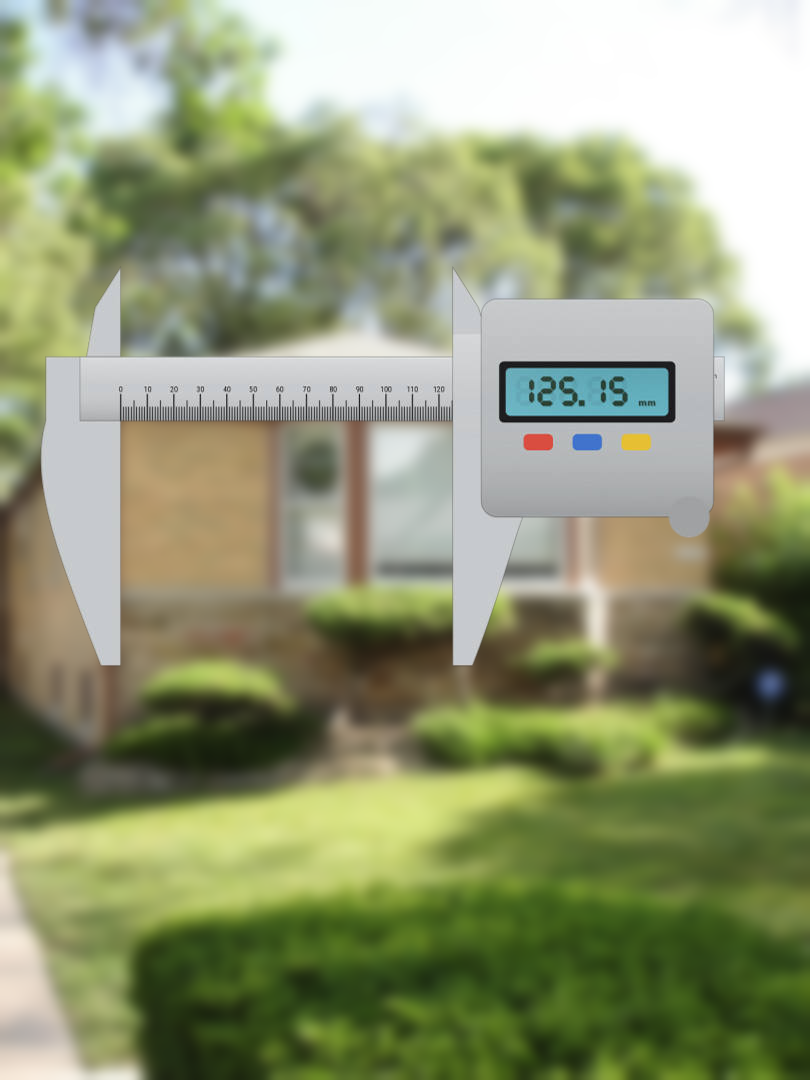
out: mm 125.15
